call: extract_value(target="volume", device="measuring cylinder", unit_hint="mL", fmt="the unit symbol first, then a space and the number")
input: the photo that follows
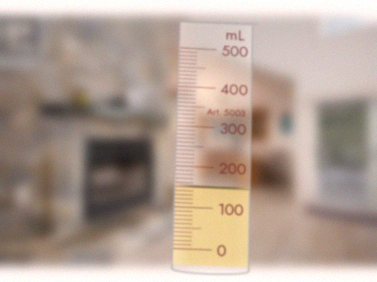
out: mL 150
